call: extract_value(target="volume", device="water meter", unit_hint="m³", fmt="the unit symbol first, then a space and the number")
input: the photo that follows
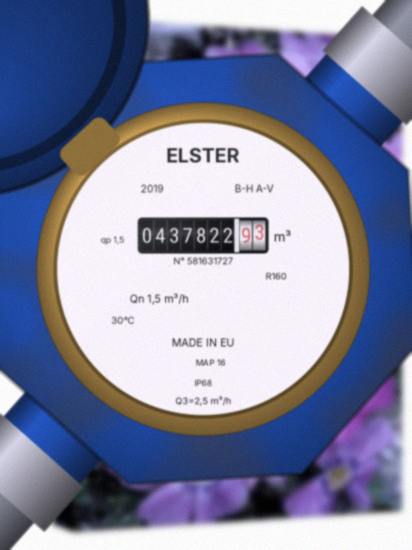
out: m³ 437822.93
